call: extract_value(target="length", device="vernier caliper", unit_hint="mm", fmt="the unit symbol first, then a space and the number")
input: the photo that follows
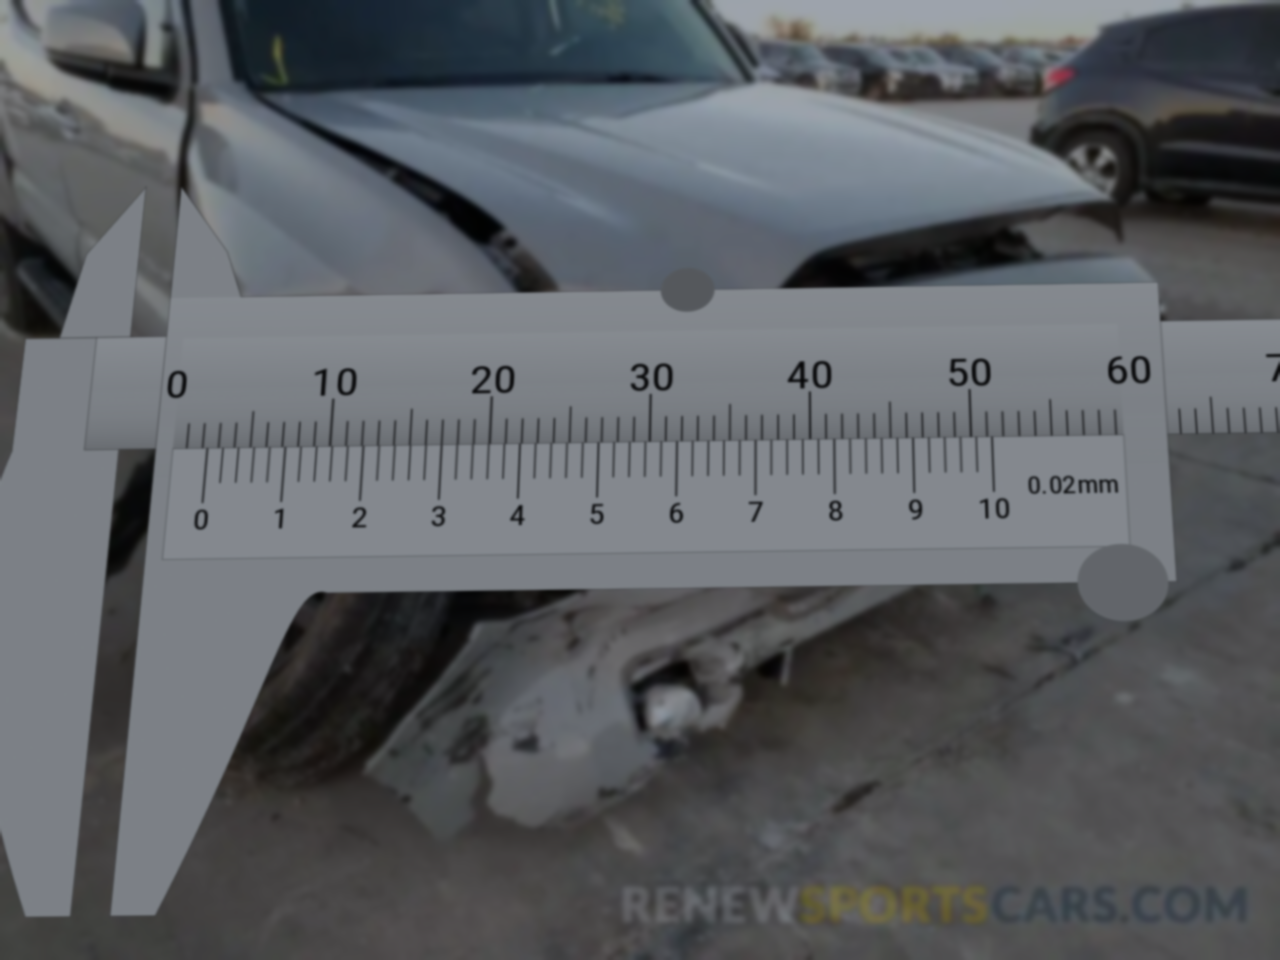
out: mm 2.3
